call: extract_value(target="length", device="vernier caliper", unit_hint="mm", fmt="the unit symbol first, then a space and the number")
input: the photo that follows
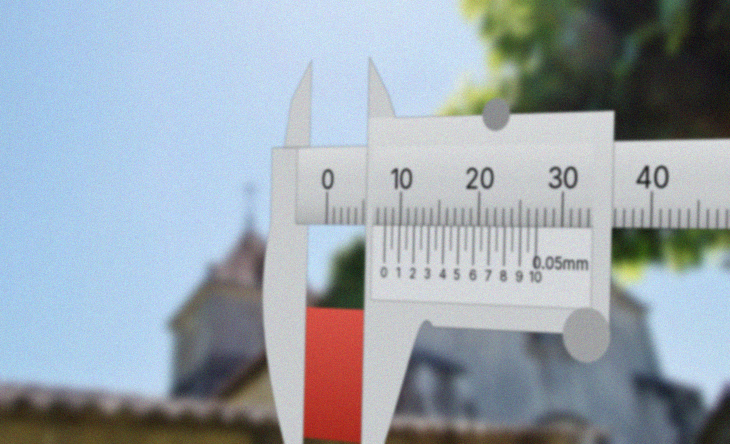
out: mm 8.0
